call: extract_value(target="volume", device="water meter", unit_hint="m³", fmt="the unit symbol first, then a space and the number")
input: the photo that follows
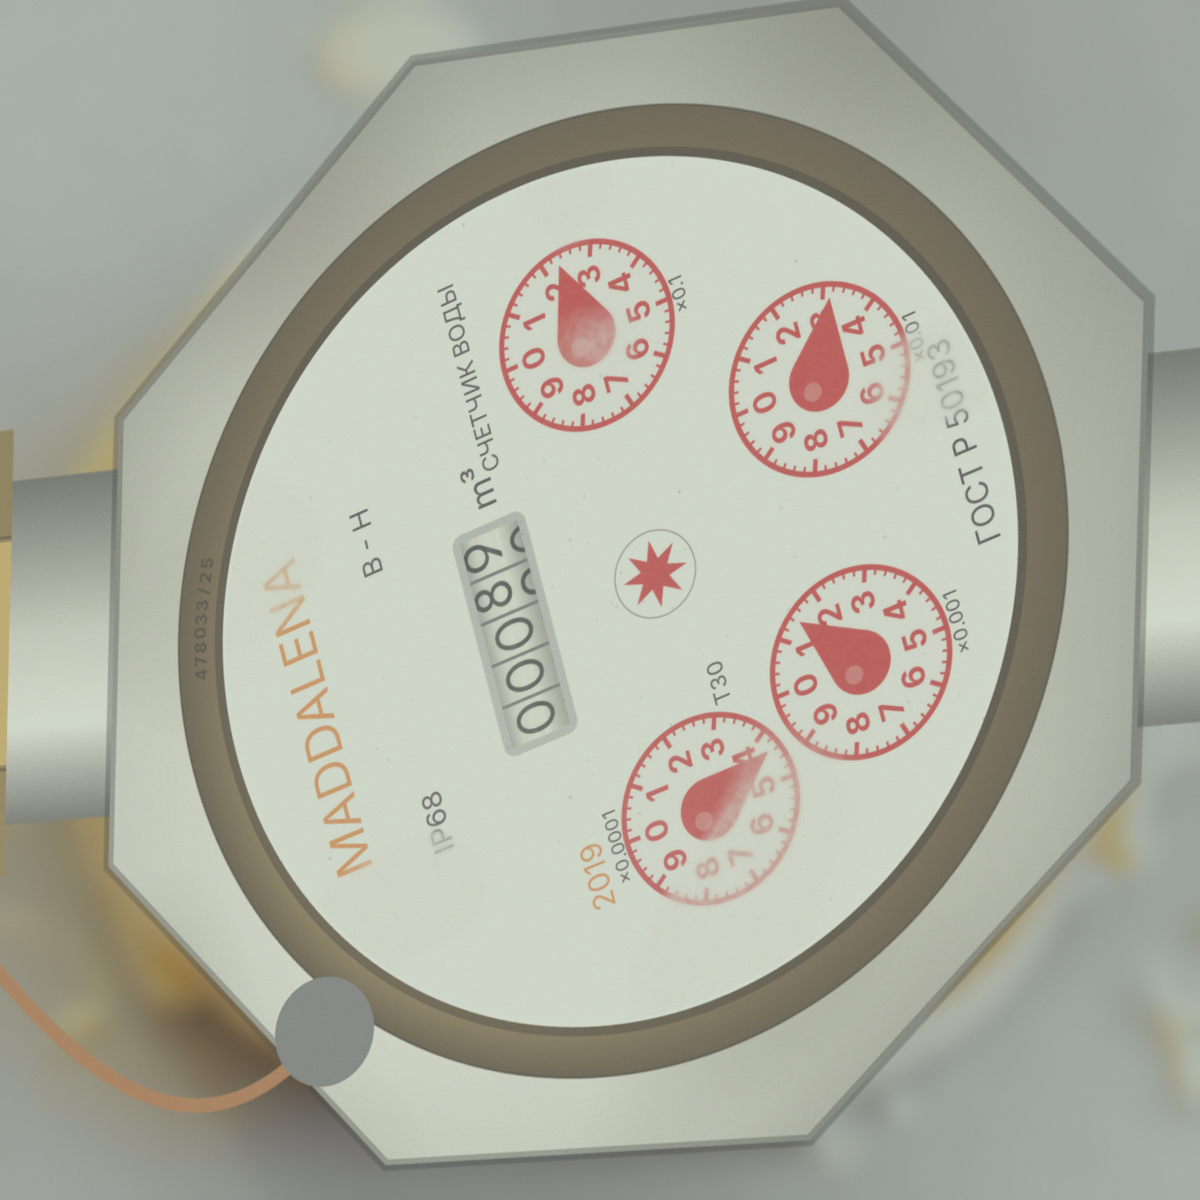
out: m³ 89.2314
